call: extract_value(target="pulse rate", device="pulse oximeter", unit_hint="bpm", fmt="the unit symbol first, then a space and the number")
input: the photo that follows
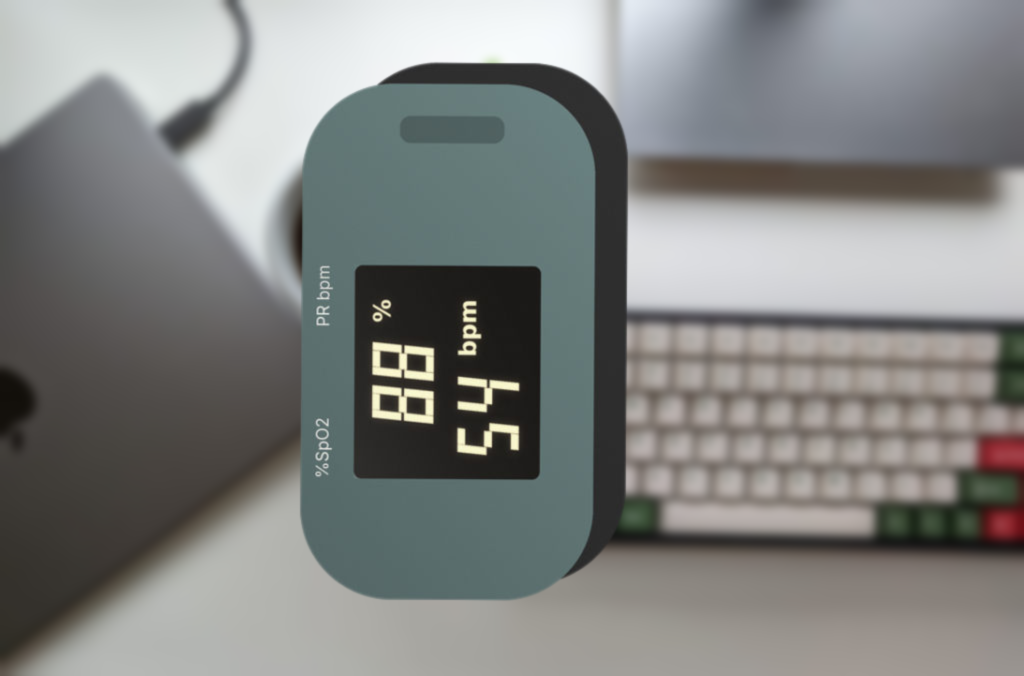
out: bpm 54
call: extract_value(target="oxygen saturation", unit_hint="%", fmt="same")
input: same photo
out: % 88
